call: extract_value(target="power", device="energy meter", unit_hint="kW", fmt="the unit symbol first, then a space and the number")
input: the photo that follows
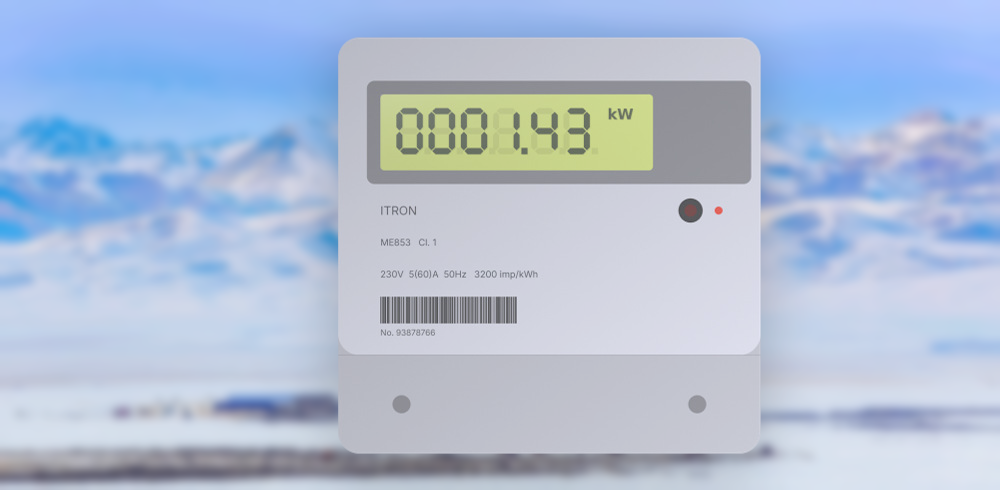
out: kW 1.43
